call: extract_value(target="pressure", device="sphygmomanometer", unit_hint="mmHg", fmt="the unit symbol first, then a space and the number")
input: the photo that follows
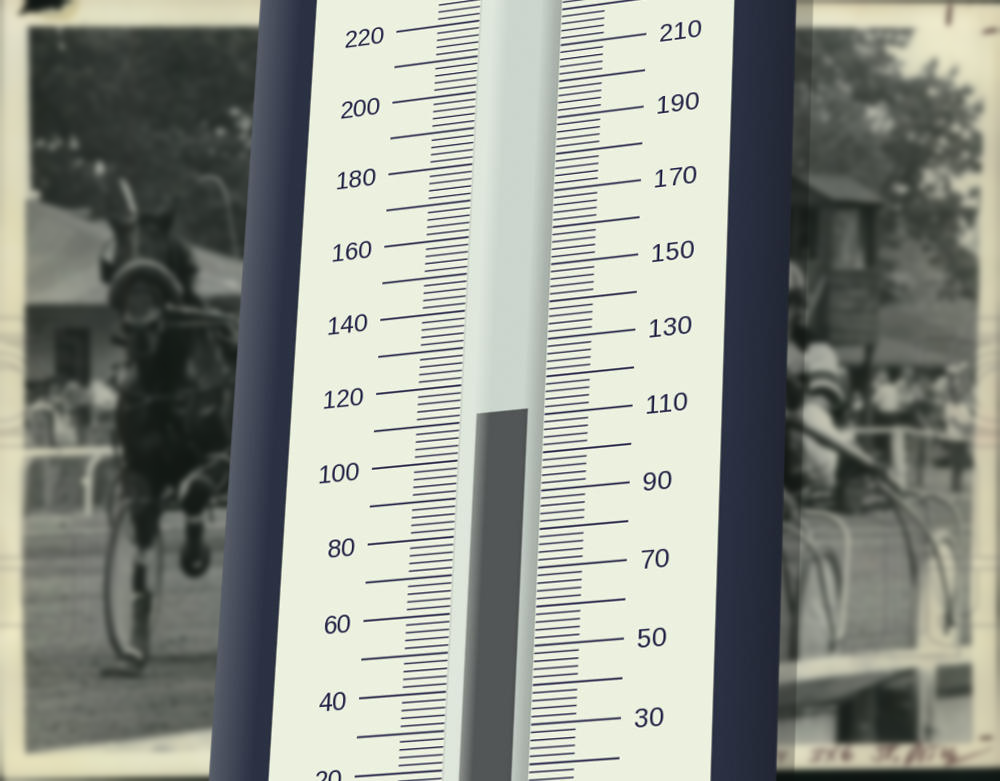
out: mmHg 112
